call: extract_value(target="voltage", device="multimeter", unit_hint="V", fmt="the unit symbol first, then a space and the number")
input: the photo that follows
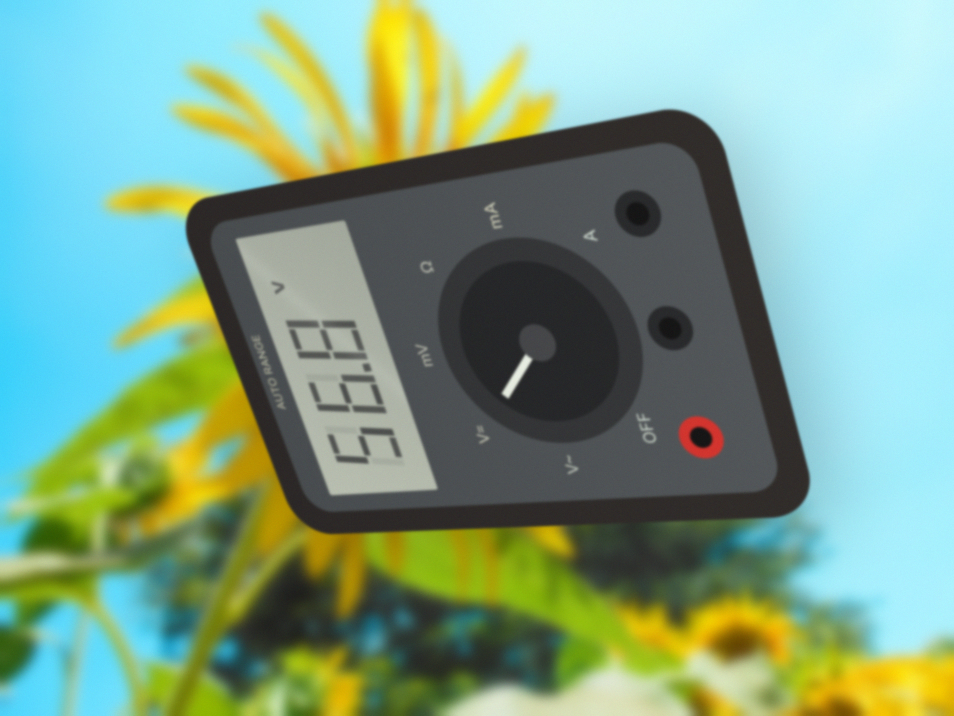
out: V 56.8
